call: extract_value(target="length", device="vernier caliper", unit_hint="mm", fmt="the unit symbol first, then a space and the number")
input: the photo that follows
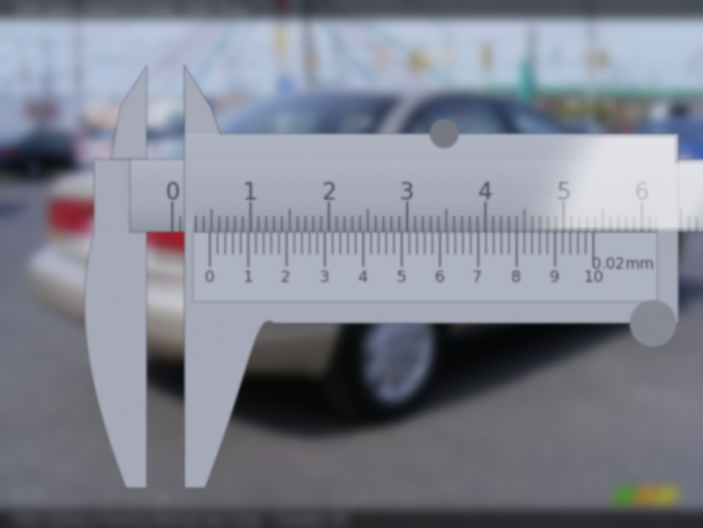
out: mm 4.8
